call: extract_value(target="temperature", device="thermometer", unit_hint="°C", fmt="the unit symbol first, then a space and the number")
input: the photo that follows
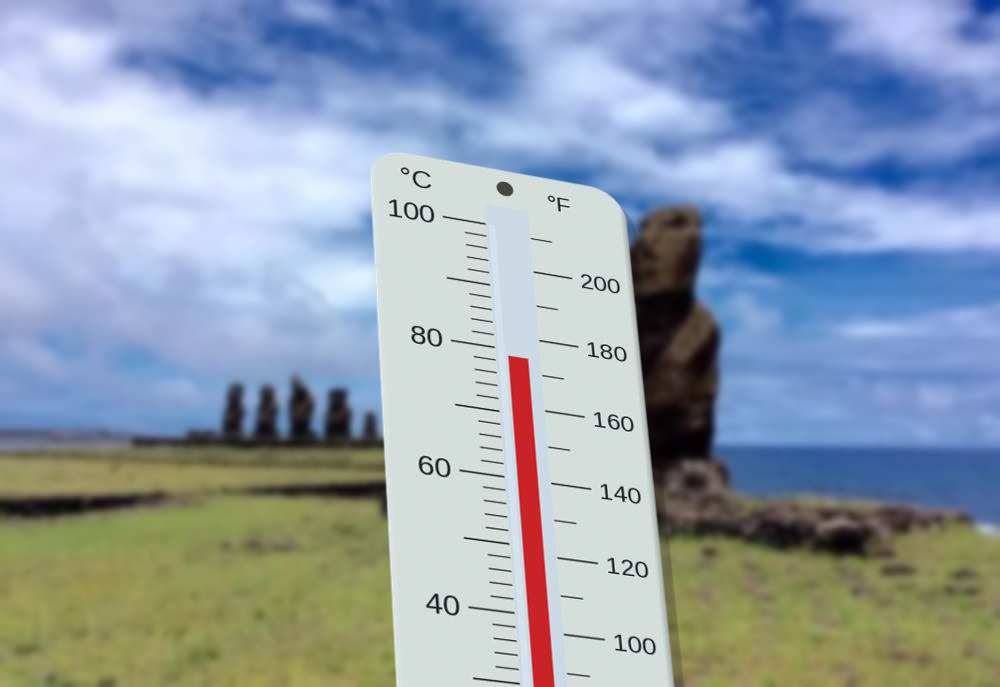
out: °C 79
